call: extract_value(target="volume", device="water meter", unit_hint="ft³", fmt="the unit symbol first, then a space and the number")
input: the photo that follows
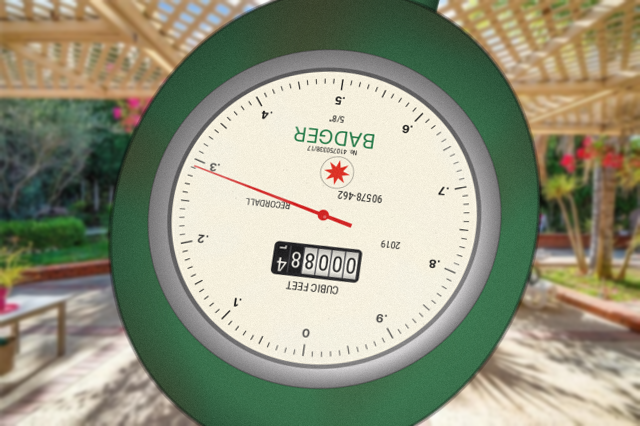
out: ft³ 884.29
